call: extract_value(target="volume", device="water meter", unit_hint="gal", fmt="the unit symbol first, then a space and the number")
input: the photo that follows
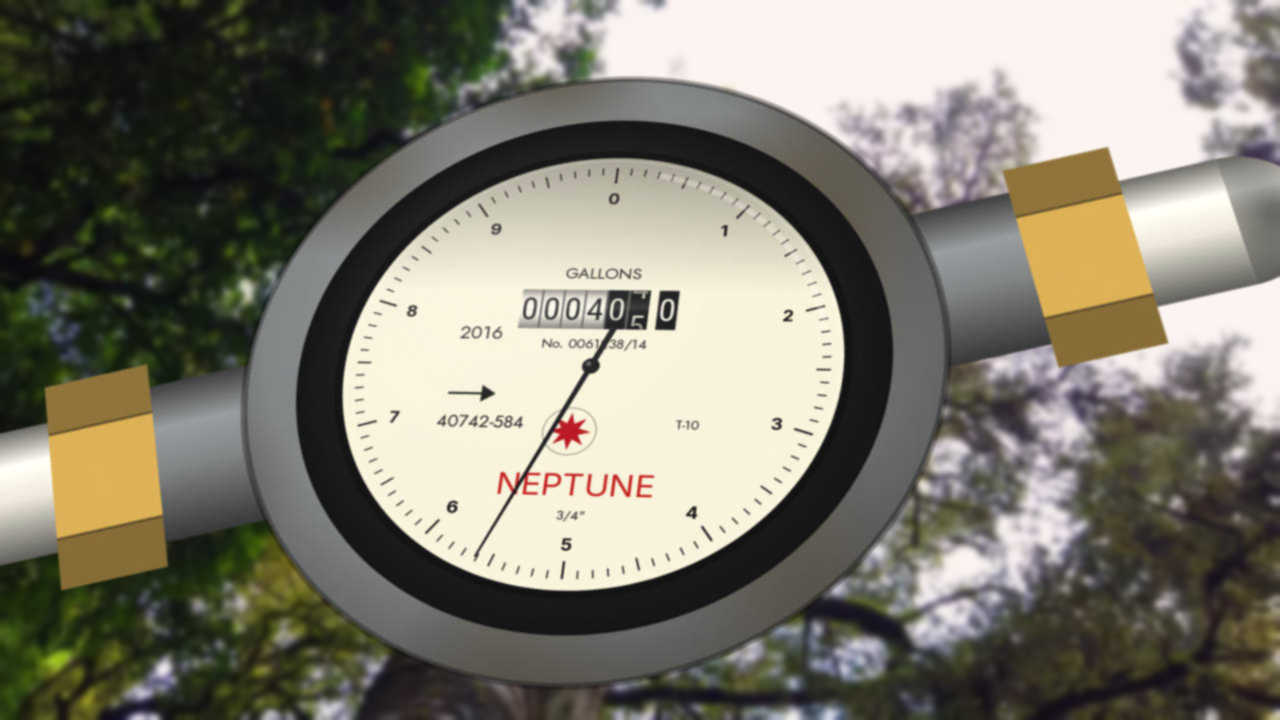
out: gal 4045.6
